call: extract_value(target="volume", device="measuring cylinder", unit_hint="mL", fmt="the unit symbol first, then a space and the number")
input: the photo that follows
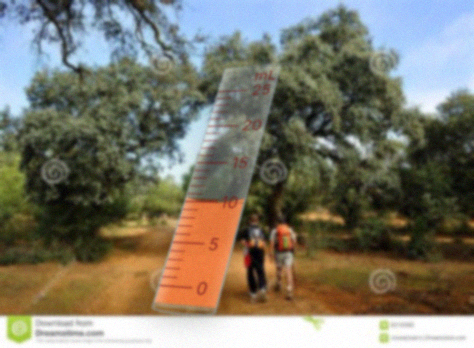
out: mL 10
